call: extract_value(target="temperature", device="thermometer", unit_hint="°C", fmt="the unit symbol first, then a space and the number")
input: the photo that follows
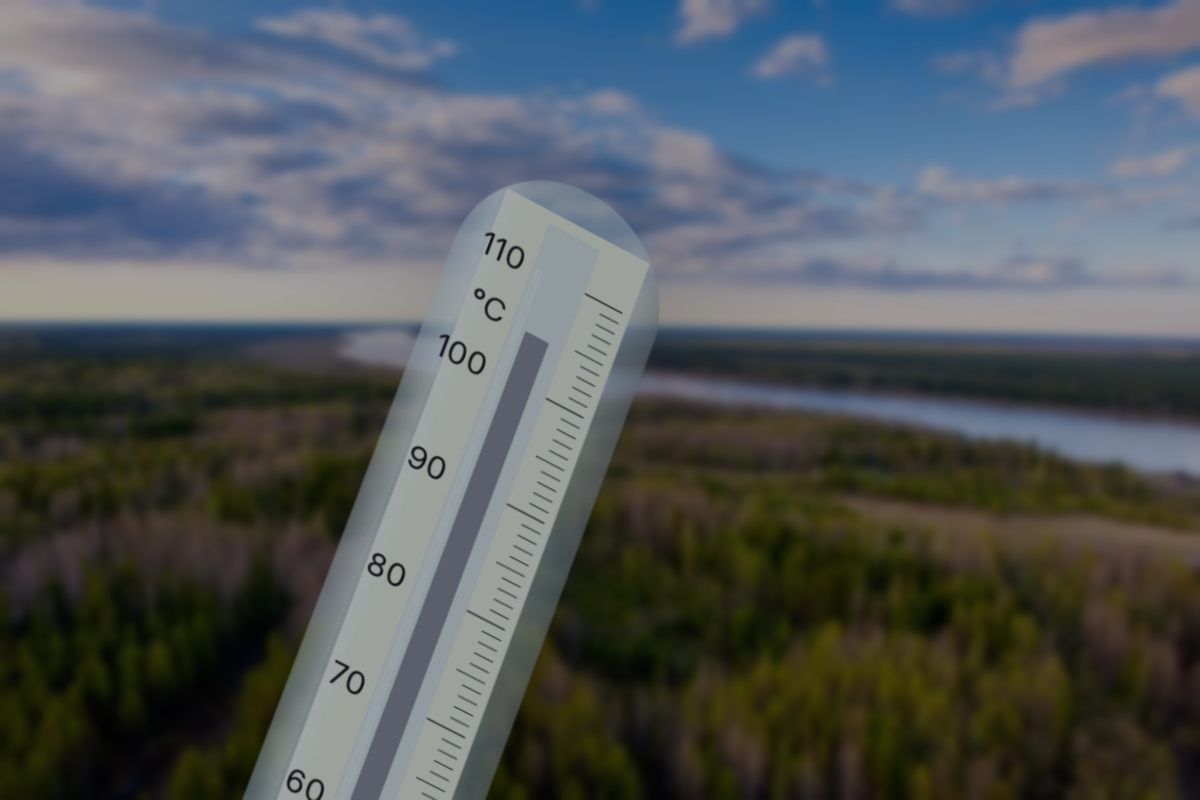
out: °C 104.5
